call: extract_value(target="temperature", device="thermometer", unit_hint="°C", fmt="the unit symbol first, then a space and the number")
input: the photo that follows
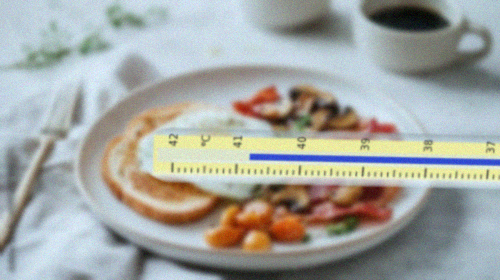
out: °C 40.8
